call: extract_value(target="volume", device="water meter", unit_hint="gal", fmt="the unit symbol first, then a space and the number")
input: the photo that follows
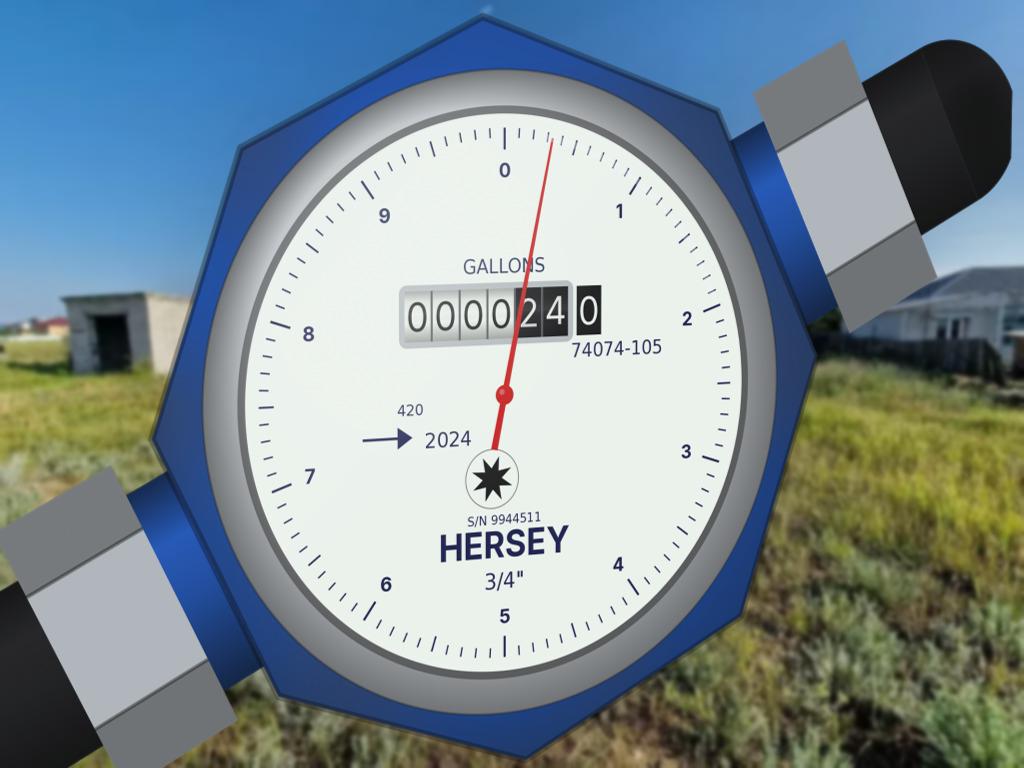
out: gal 240.3
